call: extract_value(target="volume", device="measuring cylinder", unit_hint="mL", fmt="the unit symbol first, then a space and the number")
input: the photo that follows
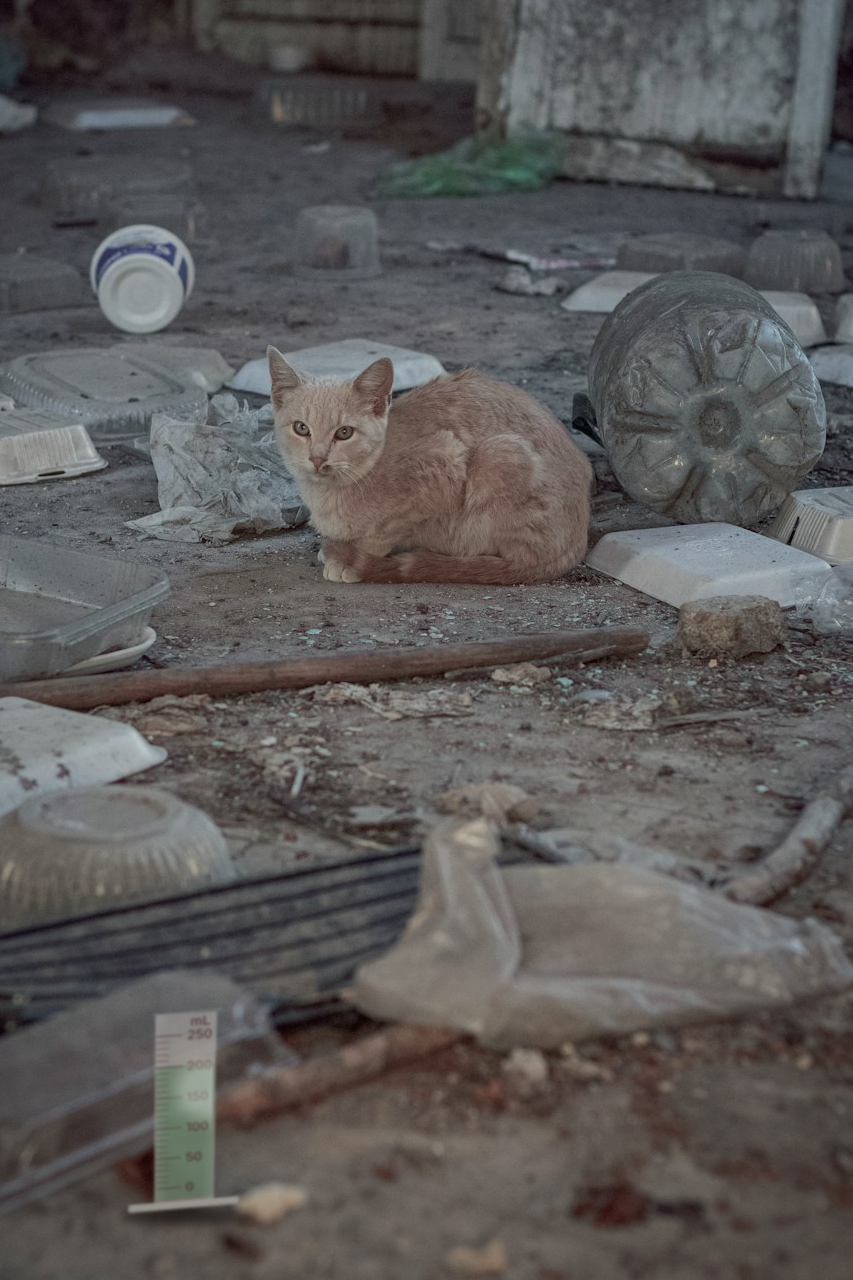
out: mL 200
